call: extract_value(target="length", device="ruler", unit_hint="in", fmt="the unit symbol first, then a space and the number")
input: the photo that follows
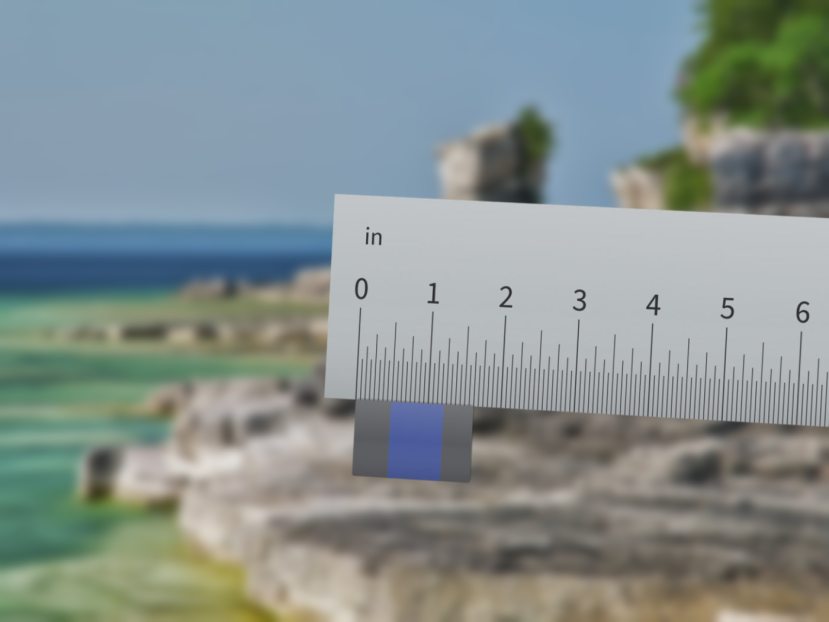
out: in 1.625
